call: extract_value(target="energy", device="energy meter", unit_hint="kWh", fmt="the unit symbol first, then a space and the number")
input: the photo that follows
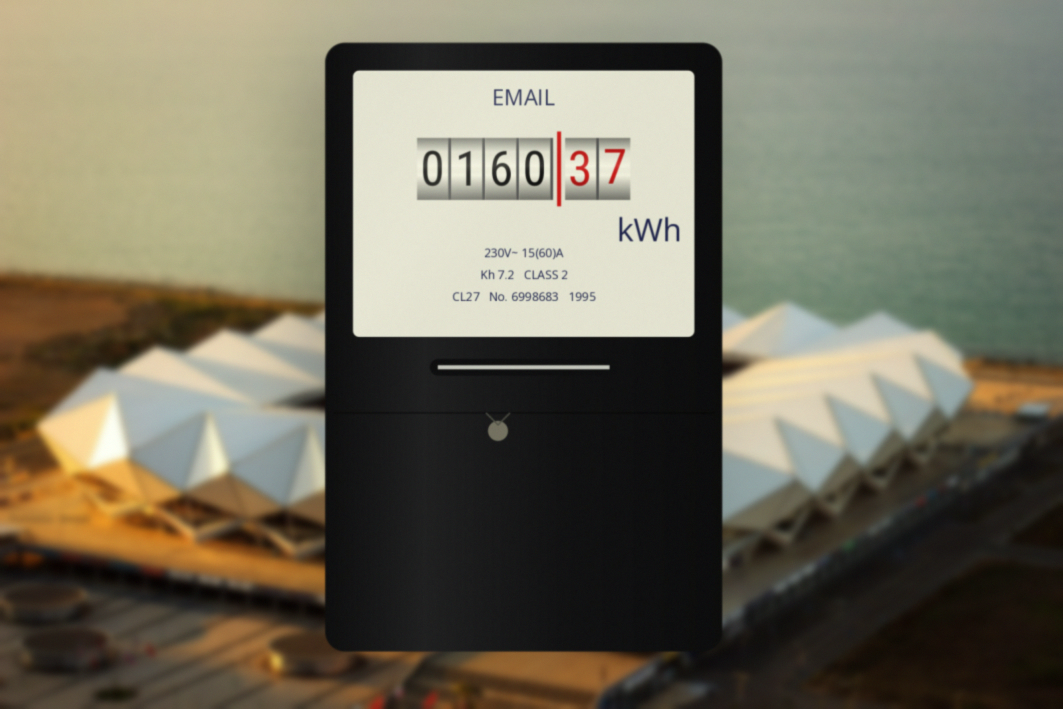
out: kWh 160.37
